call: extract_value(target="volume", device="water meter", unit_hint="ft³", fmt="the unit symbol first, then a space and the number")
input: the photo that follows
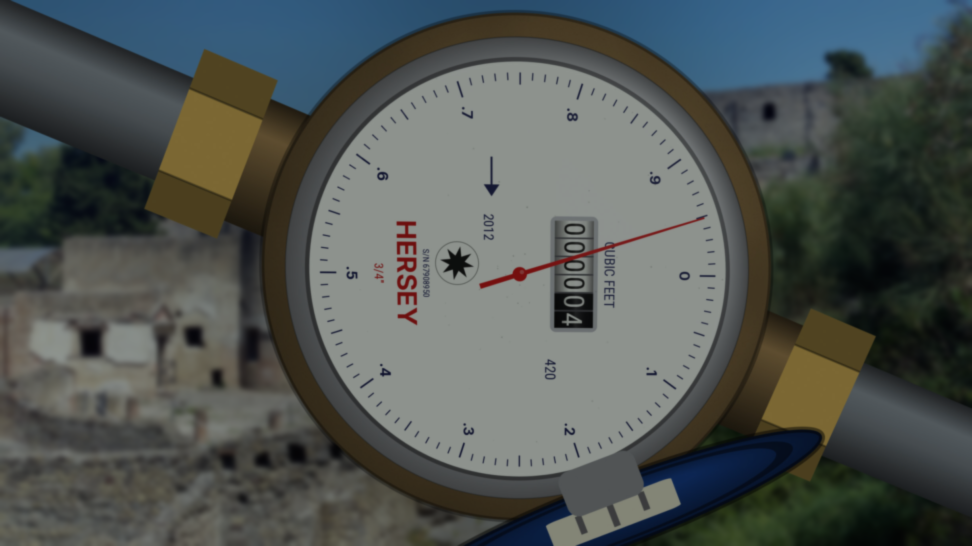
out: ft³ 3.95
